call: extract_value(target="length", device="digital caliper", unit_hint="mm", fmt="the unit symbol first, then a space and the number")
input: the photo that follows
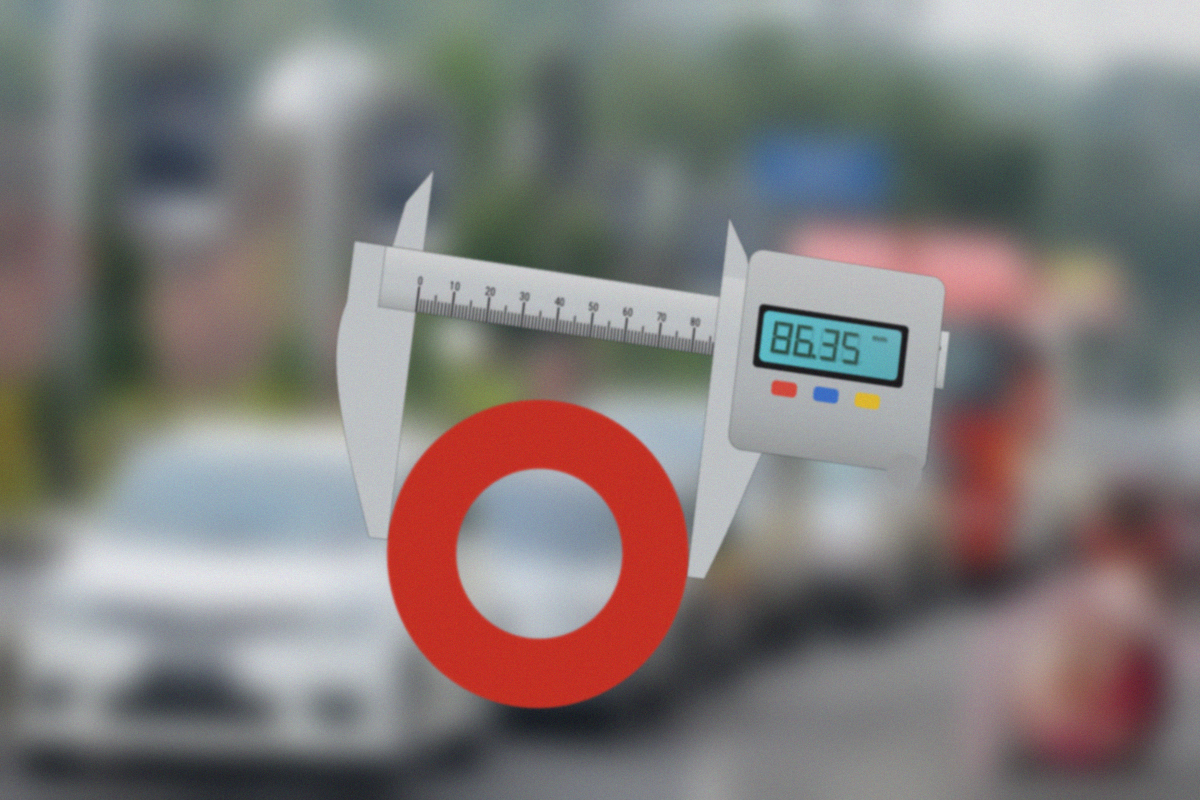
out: mm 86.35
